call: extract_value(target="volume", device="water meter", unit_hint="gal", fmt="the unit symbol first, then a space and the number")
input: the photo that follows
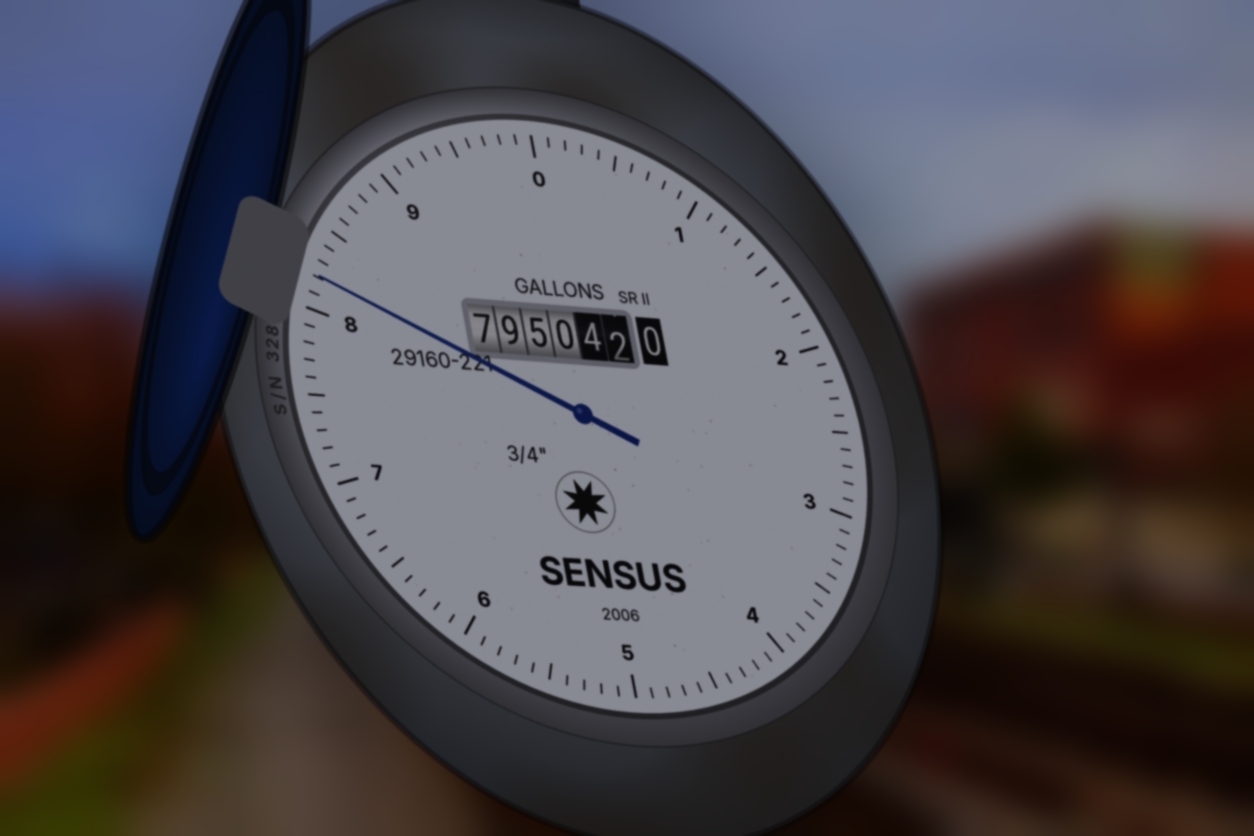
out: gal 7950418.2
